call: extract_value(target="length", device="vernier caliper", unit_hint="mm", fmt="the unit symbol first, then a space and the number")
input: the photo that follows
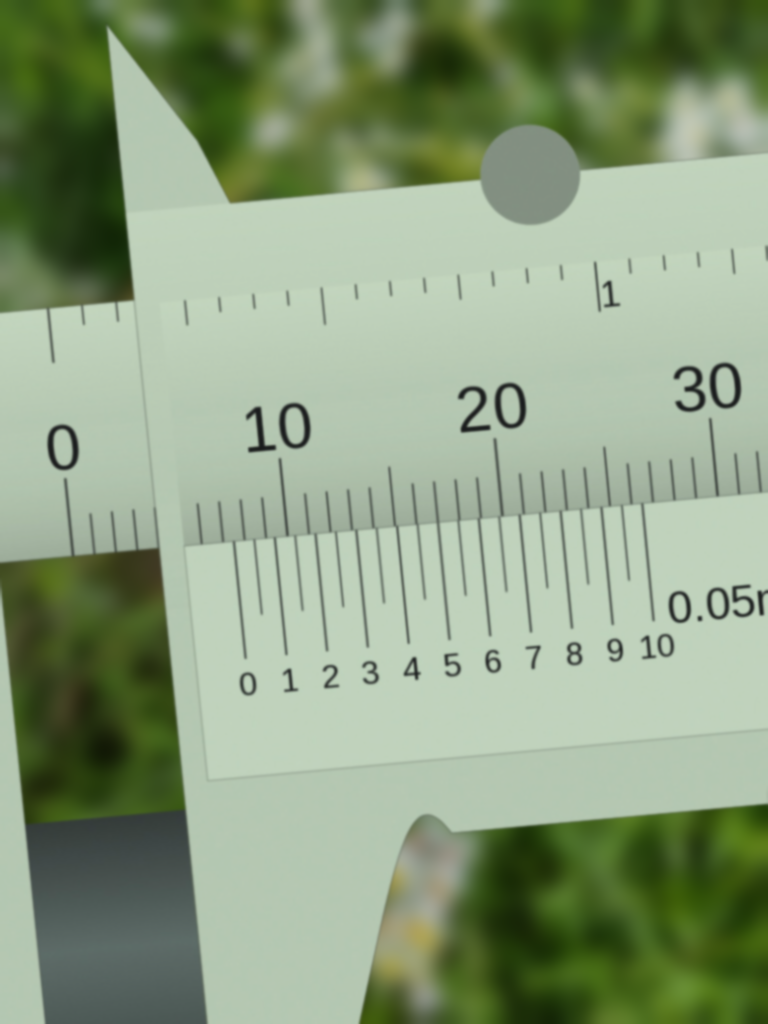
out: mm 7.5
